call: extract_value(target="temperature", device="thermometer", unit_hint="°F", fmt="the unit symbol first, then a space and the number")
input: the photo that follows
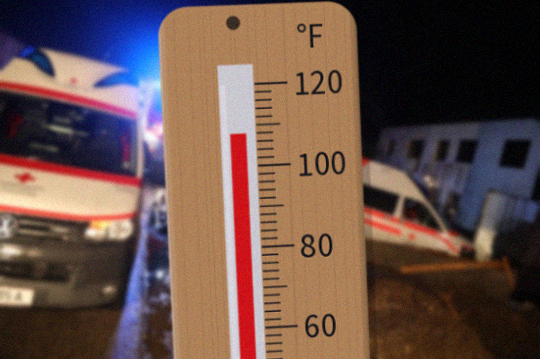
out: °F 108
